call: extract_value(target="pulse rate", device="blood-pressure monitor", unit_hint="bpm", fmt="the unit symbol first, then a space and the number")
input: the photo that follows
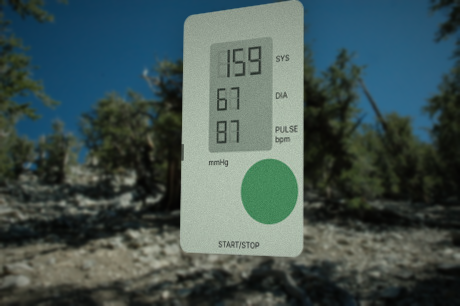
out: bpm 87
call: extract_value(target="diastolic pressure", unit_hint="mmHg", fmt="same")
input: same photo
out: mmHg 67
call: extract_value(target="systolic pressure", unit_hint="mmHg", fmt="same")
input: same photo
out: mmHg 159
